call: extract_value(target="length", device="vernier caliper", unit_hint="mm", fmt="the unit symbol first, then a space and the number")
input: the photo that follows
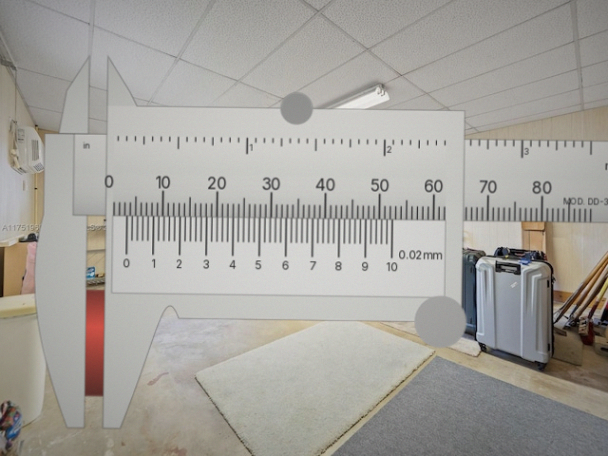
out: mm 3.4
